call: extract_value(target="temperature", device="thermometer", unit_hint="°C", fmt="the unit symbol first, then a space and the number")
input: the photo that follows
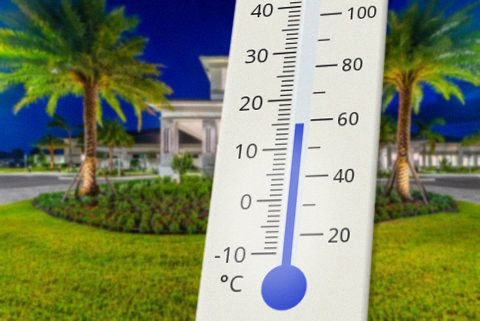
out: °C 15
